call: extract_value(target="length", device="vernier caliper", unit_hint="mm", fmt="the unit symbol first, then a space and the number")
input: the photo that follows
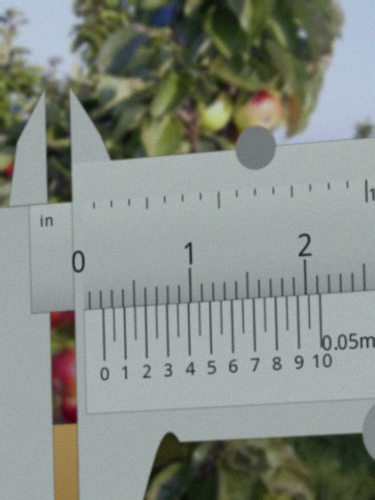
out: mm 2.2
